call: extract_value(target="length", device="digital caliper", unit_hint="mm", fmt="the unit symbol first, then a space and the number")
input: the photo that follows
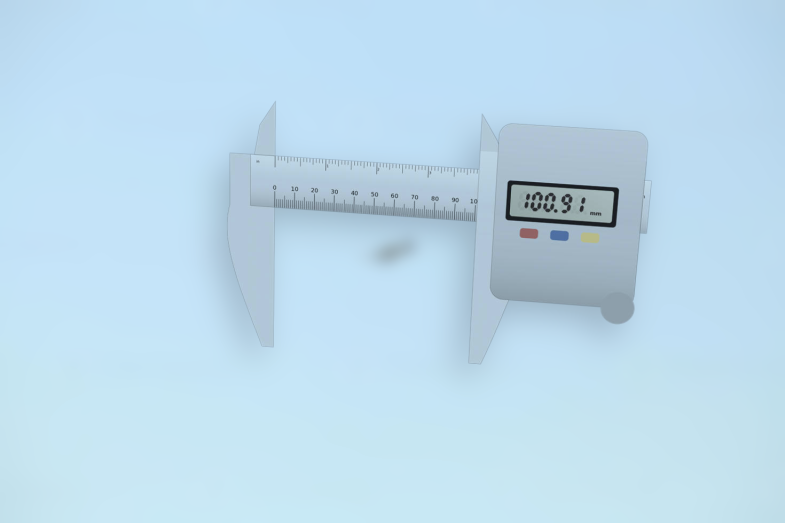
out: mm 100.91
